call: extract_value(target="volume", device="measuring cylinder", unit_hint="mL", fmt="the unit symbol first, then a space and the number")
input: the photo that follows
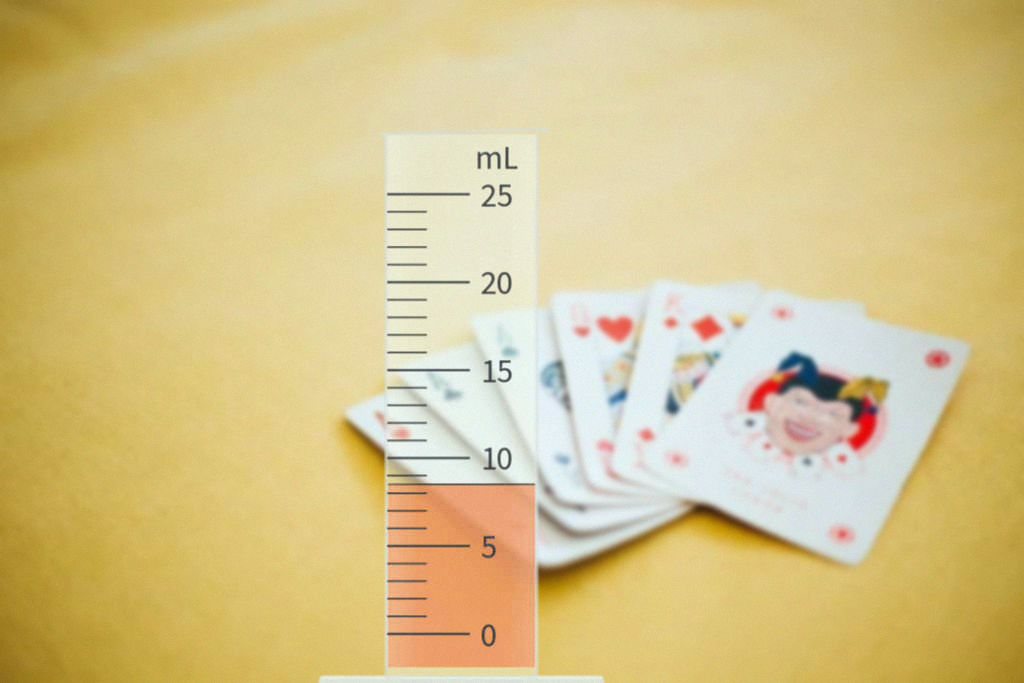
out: mL 8.5
